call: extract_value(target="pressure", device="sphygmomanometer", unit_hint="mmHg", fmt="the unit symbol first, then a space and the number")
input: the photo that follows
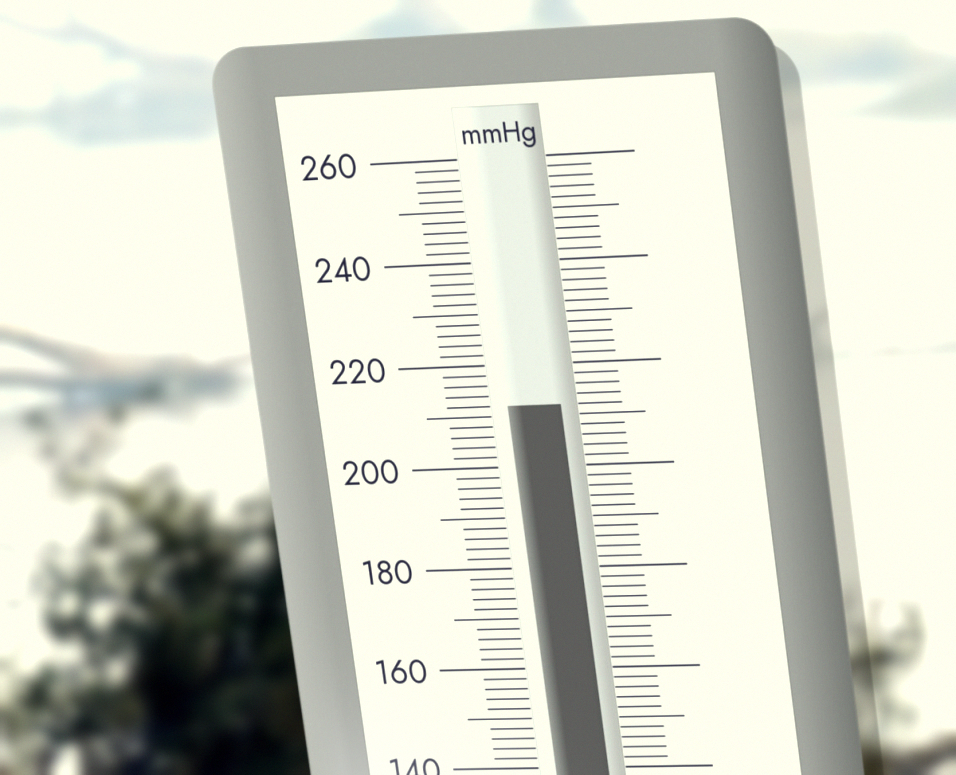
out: mmHg 212
